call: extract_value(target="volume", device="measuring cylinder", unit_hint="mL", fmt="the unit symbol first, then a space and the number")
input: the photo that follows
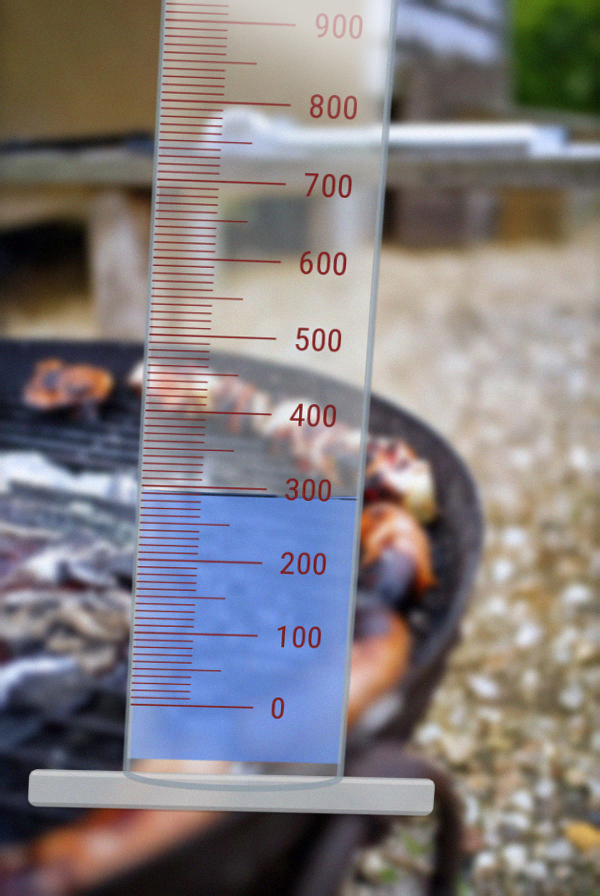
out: mL 290
